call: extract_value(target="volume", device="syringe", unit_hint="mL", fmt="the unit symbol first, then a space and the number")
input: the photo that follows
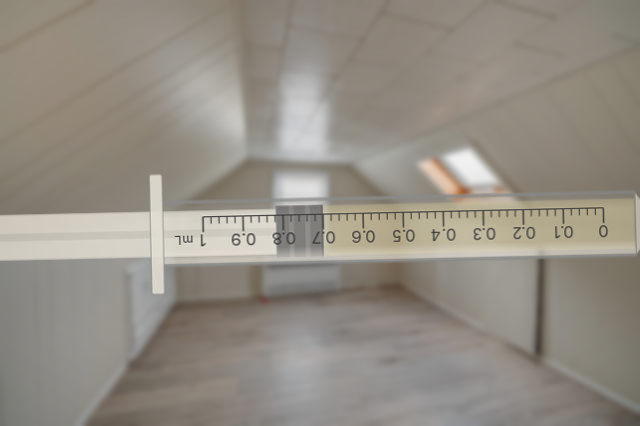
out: mL 0.7
